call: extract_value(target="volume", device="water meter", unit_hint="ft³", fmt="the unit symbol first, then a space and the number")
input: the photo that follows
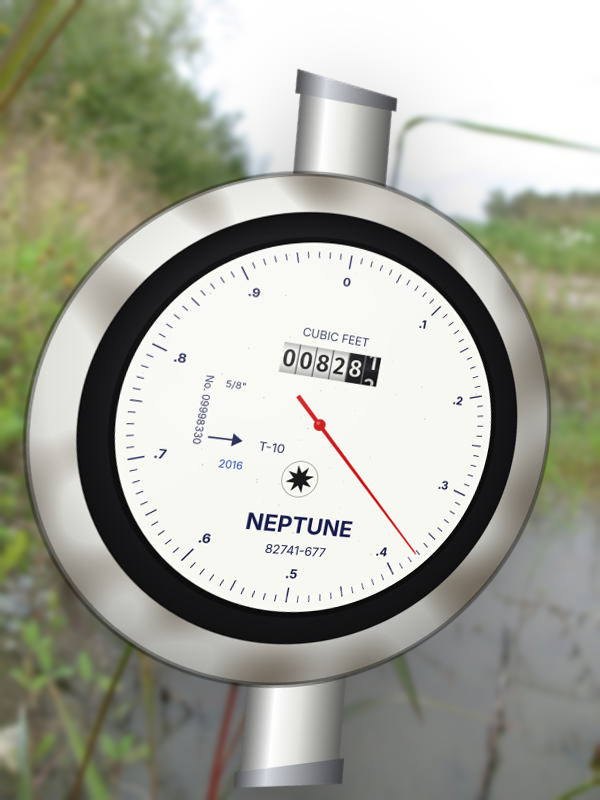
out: ft³ 8281.37
